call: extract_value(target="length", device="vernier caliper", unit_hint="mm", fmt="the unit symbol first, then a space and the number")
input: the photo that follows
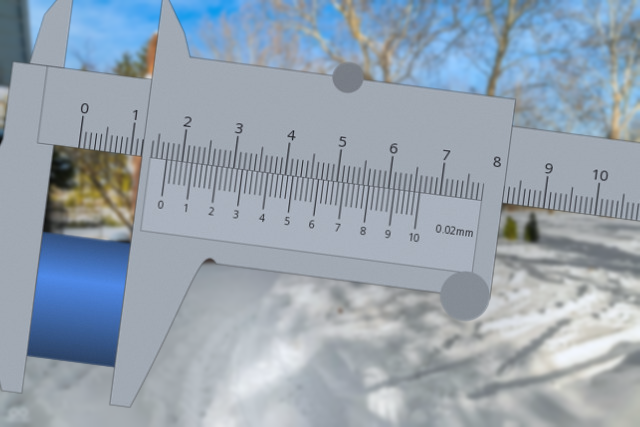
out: mm 17.0
